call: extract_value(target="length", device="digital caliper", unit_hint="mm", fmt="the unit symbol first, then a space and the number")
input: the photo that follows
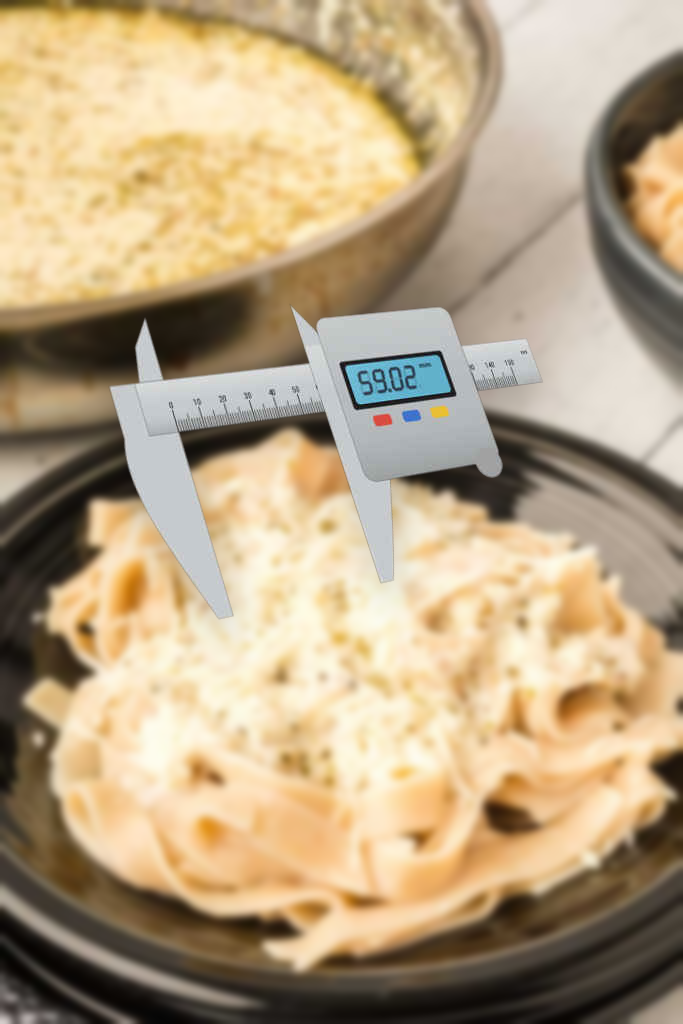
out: mm 59.02
